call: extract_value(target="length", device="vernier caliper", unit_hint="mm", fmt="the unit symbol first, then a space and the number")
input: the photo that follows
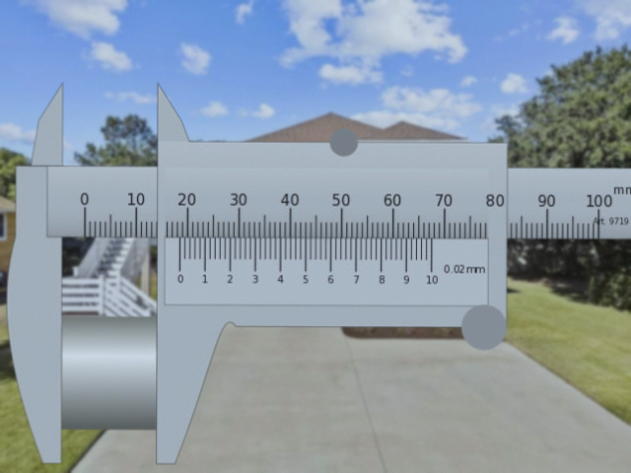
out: mm 18.5
